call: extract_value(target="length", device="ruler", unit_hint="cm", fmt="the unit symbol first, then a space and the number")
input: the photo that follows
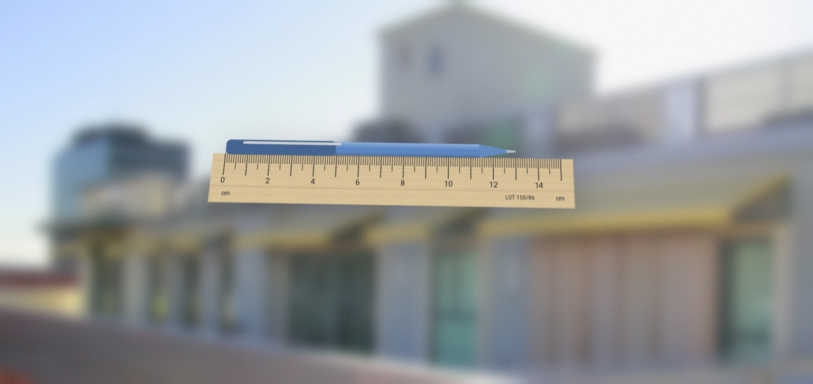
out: cm 13
